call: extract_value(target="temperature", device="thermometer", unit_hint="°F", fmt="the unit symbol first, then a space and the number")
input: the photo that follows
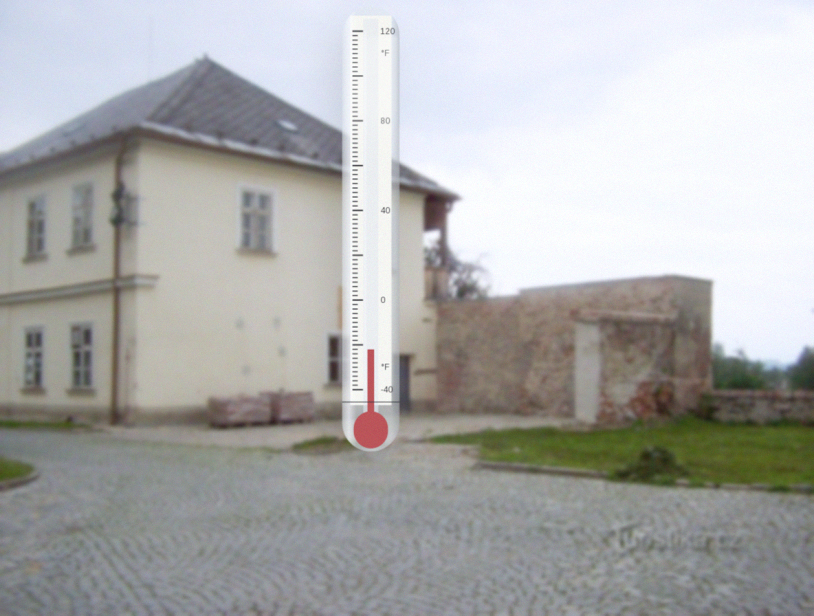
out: °F -22
